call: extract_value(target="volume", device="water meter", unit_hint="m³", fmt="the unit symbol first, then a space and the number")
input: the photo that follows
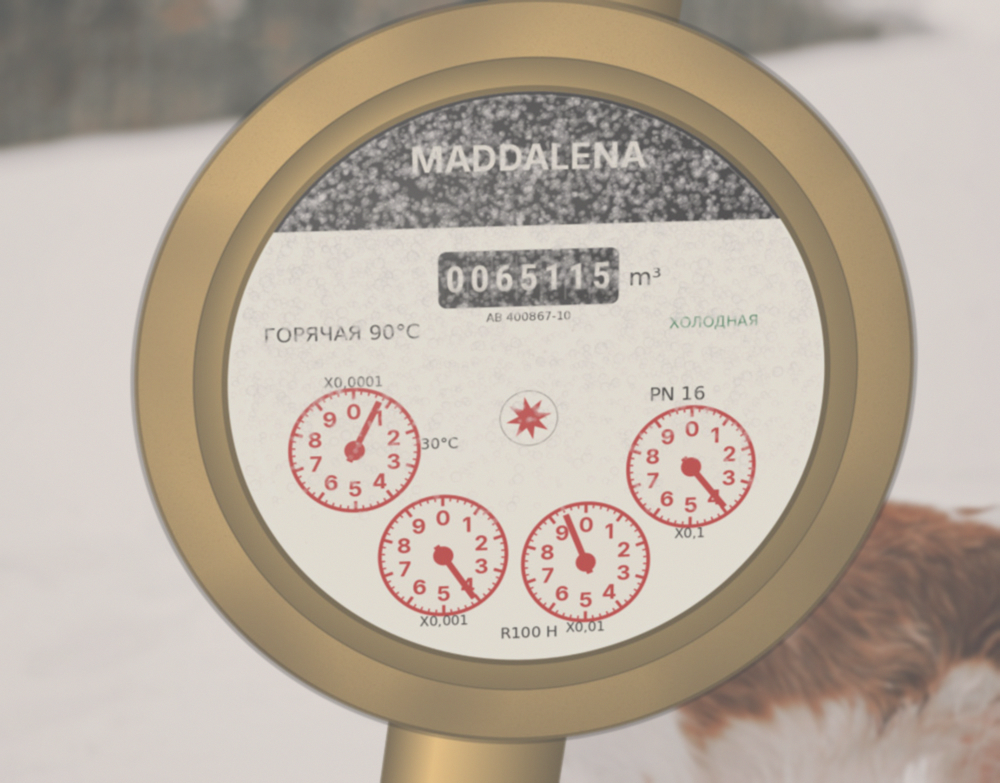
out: m³ 65115.3940
